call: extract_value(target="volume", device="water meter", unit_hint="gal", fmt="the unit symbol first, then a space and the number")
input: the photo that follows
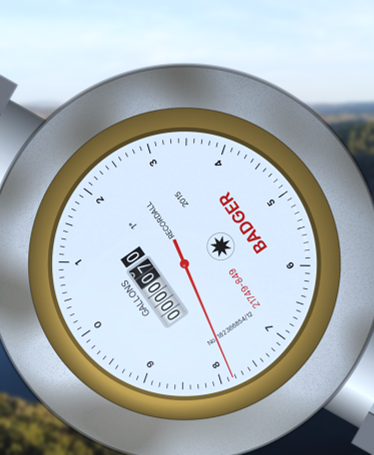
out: gal 67.8
